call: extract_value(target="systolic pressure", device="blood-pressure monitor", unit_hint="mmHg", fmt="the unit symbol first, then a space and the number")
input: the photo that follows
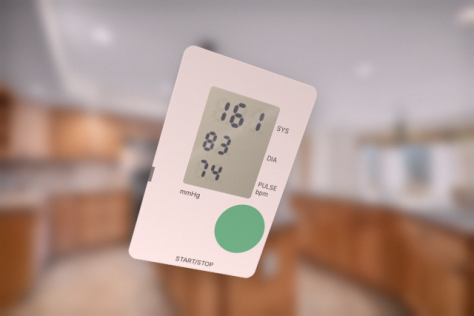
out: mmHg 161
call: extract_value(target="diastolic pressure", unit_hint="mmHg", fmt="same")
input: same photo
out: mmHg 83
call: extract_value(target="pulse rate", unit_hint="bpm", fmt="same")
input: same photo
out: bpm 74
